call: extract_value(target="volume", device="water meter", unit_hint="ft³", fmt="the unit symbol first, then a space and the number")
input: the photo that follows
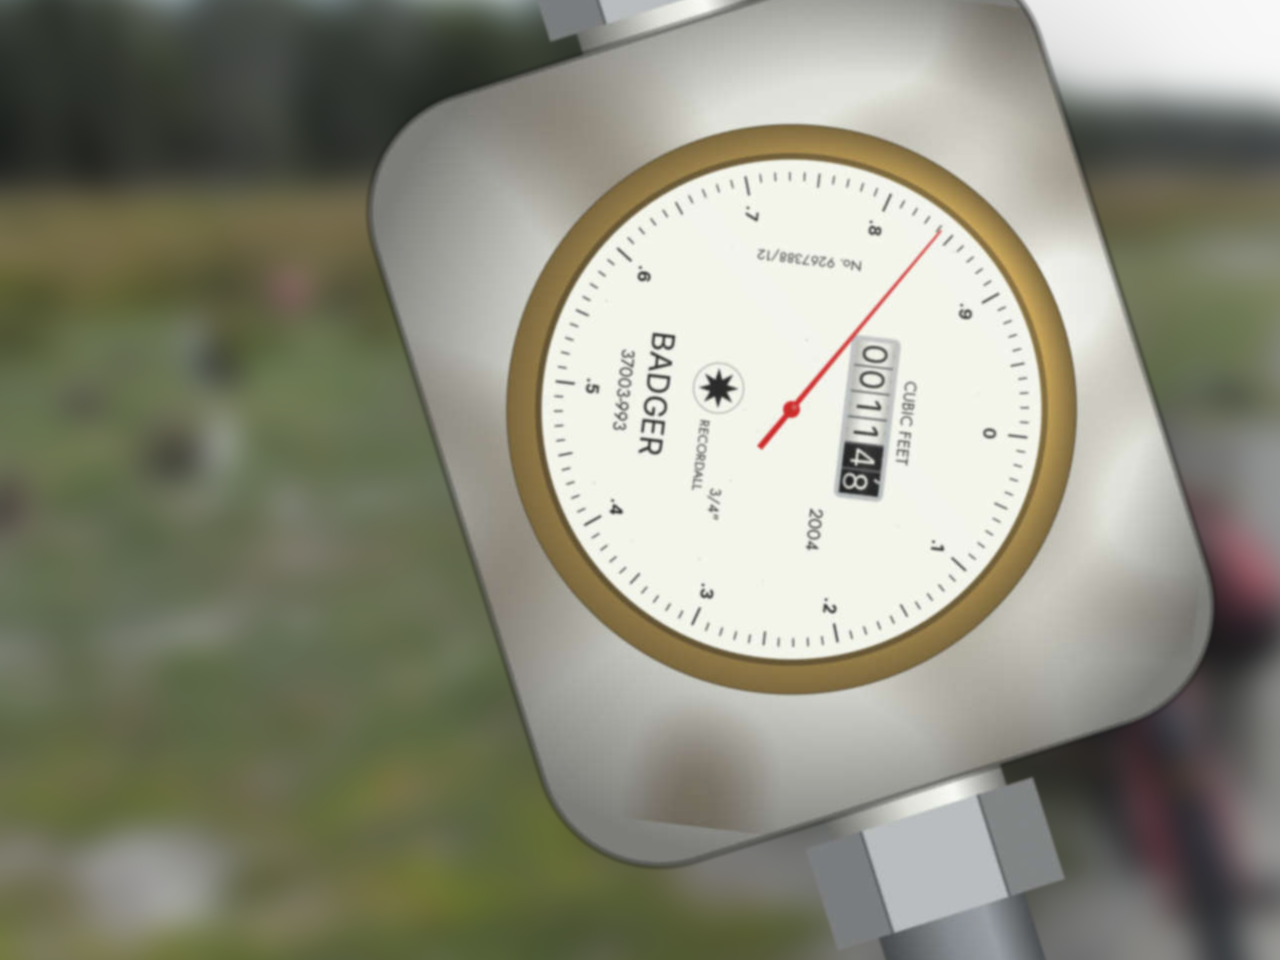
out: ft³ 1147.84
